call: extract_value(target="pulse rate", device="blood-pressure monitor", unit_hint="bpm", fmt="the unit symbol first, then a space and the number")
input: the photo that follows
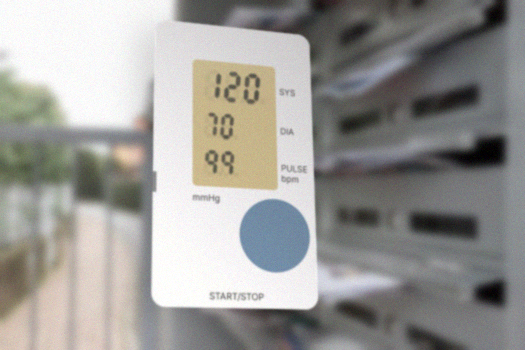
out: bpm 99
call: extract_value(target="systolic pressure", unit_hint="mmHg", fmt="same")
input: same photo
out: mmHg 120
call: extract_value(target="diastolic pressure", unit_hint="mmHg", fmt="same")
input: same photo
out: mmHg 70
